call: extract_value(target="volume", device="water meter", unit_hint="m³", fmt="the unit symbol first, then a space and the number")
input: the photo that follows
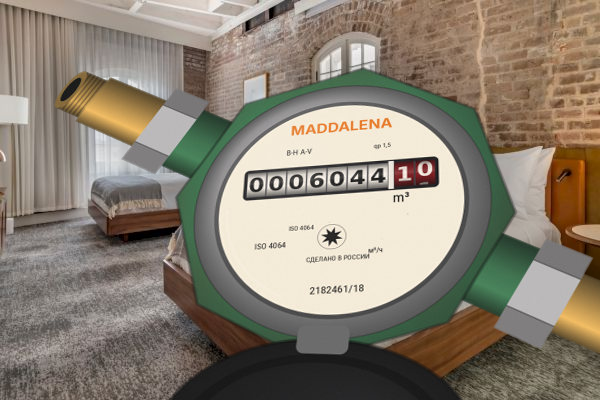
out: m³ 6044.10
